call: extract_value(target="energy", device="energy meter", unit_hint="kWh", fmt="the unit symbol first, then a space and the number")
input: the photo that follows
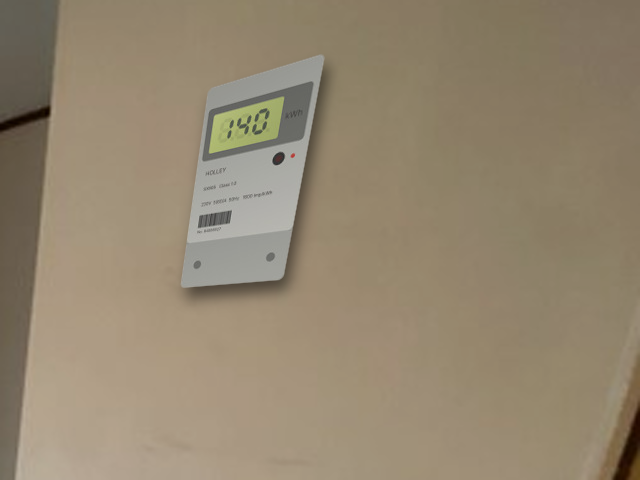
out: kWh 140
